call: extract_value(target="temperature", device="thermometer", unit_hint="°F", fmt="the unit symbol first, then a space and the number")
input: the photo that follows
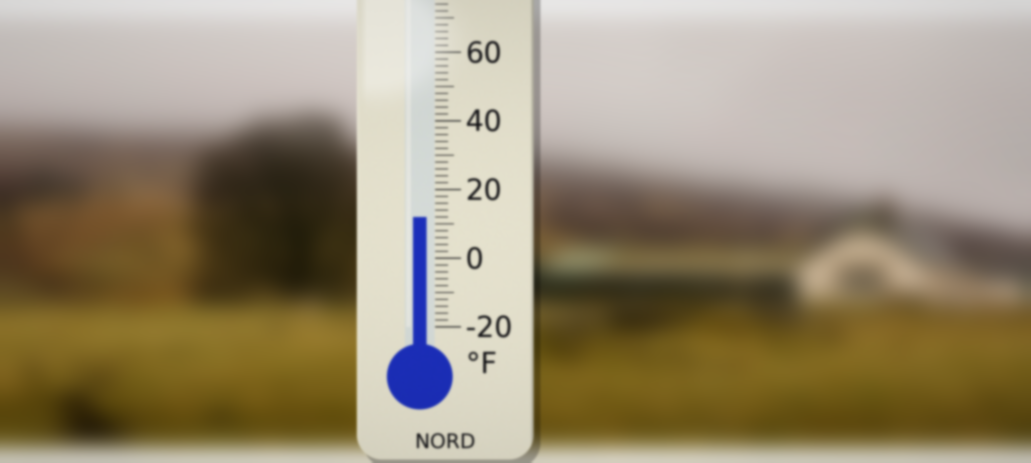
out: °F 12
